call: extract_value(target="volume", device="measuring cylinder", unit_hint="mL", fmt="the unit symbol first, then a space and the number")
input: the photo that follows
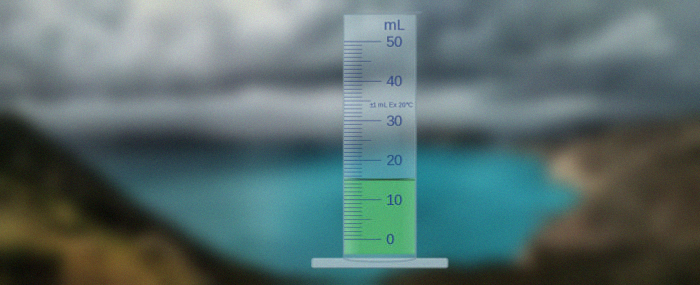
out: mL 15
